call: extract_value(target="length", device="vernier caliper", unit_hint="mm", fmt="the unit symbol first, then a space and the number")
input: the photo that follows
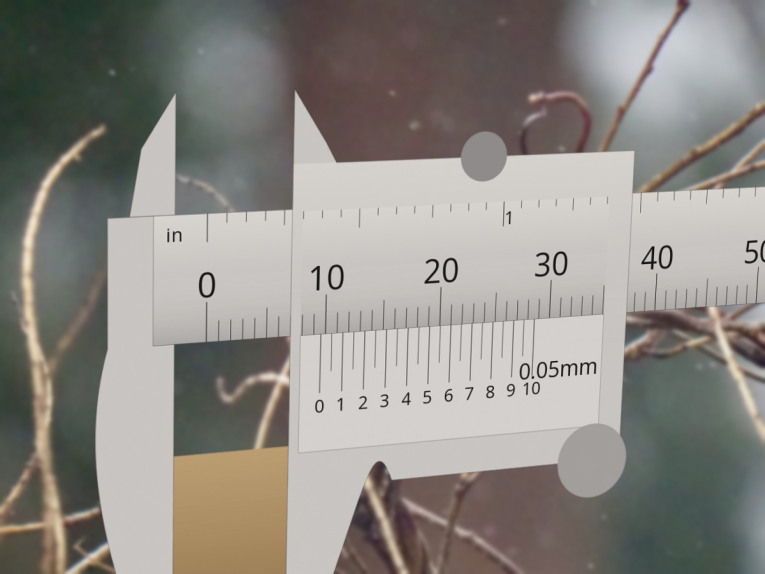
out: mm 9.6
